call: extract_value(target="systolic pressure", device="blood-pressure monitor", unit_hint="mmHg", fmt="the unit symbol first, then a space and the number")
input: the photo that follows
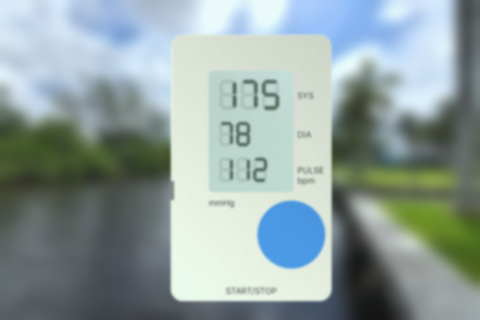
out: mmHg 175
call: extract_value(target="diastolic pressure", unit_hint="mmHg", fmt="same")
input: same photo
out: mmHg 78
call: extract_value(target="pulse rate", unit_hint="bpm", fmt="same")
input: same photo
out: bpm 112
